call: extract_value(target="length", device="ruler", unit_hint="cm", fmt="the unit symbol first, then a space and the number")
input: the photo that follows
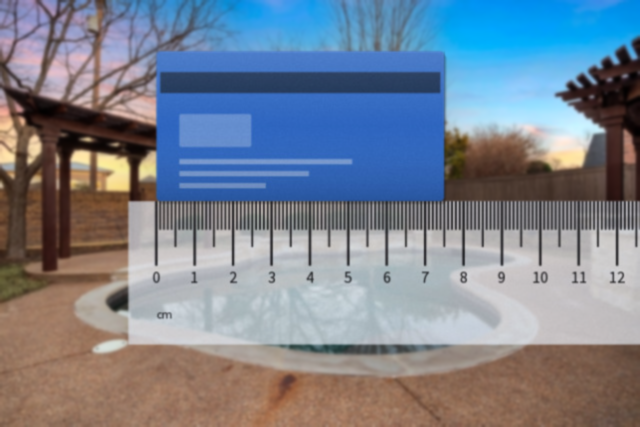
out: cm 7.5
